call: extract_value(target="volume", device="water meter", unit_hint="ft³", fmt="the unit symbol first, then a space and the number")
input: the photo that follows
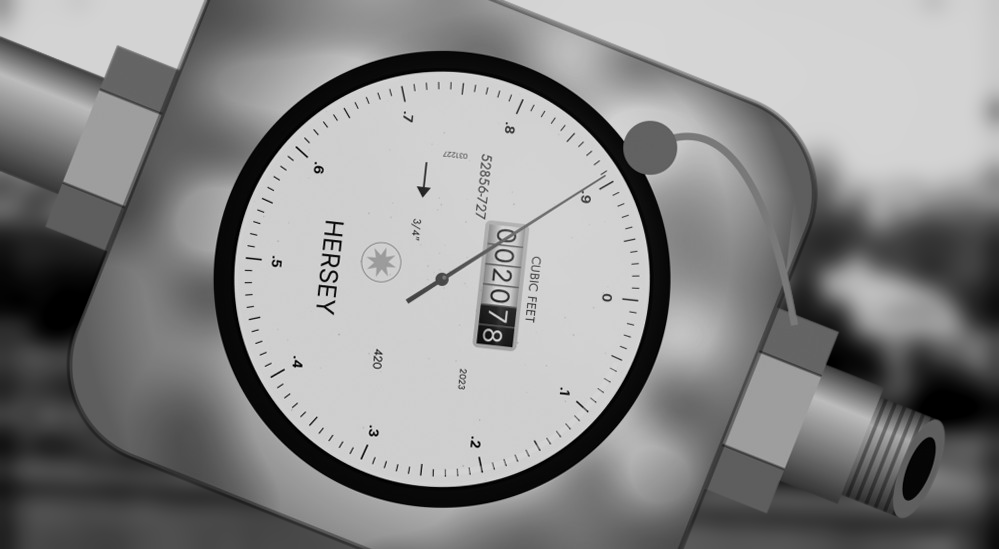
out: ft³ 2077.89
